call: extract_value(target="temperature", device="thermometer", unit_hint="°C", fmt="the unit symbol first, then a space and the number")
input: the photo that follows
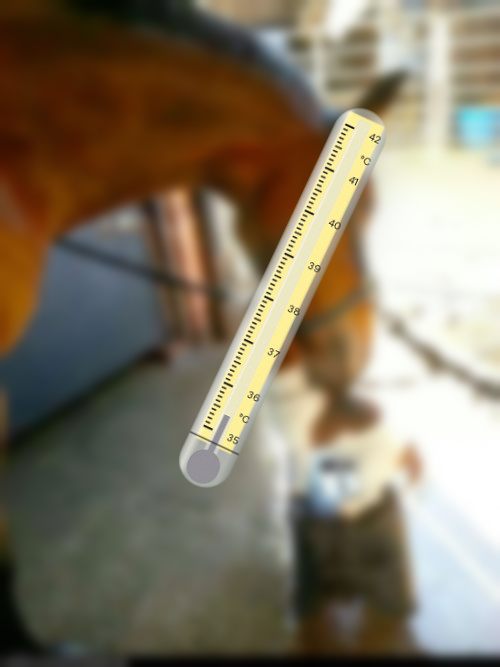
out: °C 35.4
